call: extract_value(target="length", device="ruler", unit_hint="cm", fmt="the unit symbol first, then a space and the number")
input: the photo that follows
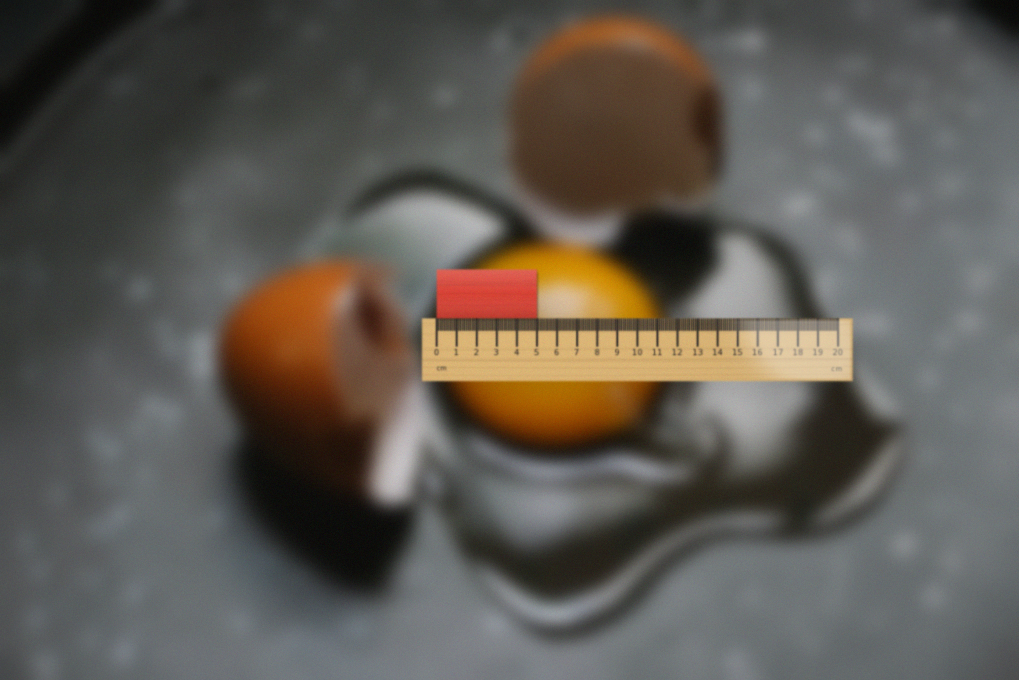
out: cm 5
